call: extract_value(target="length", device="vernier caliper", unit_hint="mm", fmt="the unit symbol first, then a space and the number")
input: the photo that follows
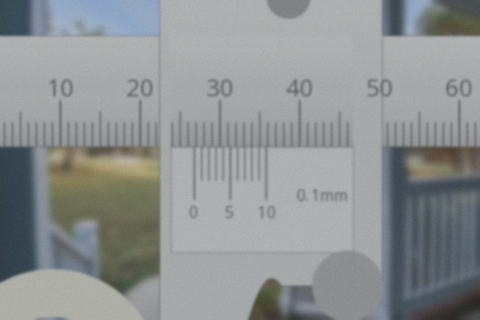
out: mm 26.8
